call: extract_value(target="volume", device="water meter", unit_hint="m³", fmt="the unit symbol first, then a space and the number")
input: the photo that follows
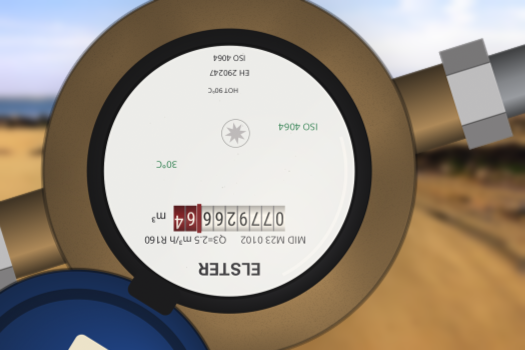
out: m³ 779266.64
